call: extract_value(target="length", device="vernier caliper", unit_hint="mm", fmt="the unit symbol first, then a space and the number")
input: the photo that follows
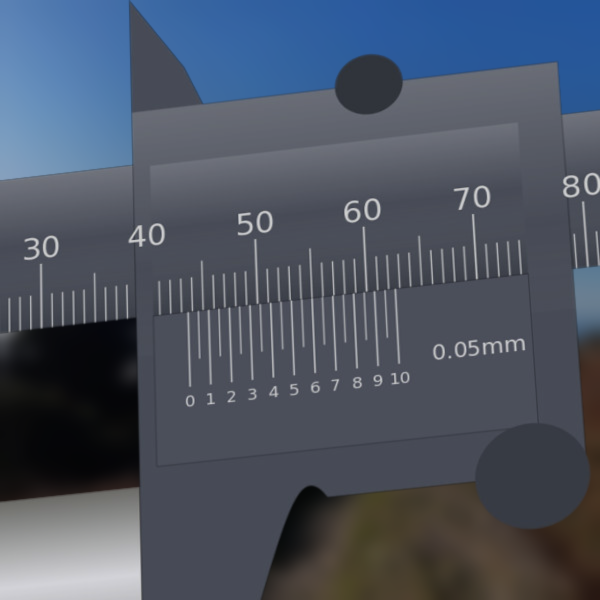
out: mm 43.6
